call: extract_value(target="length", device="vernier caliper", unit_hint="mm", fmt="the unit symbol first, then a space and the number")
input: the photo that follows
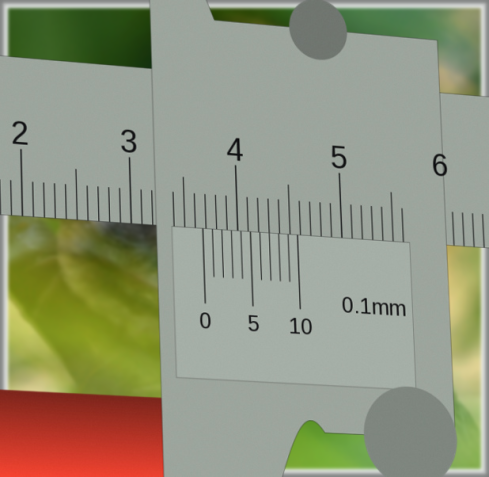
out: mm 36.7
